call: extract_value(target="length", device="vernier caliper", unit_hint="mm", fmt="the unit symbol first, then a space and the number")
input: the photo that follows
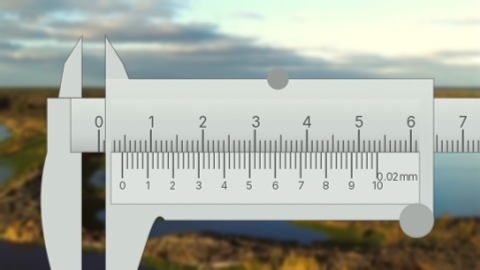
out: mm 4.5
